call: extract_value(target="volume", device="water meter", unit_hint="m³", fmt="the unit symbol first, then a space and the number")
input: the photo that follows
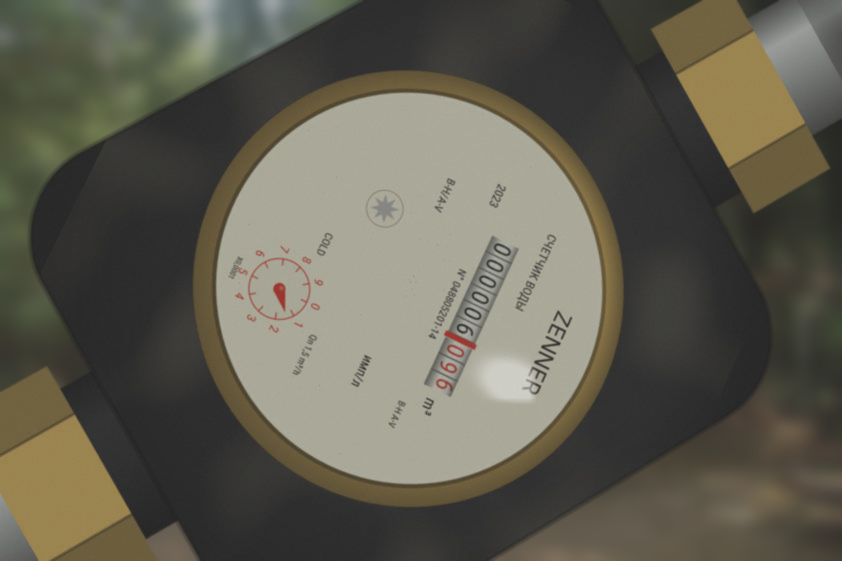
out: m³ 6.0961
